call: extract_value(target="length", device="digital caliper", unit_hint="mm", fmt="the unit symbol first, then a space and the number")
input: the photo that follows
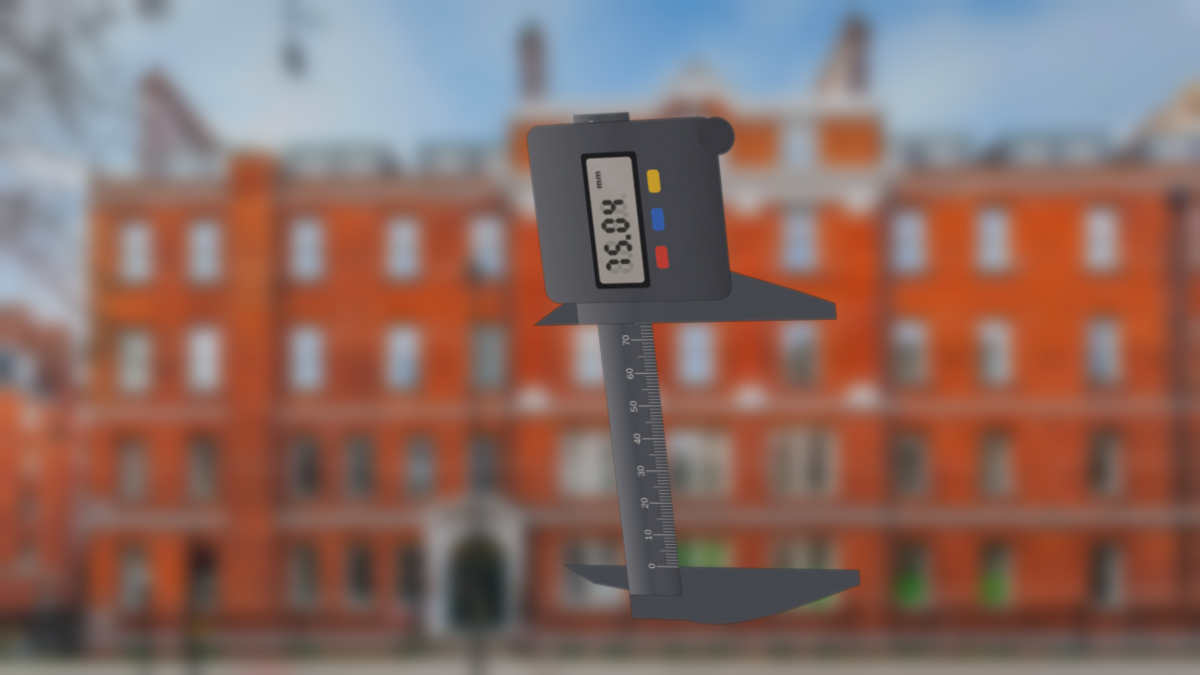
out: mm 75.04
